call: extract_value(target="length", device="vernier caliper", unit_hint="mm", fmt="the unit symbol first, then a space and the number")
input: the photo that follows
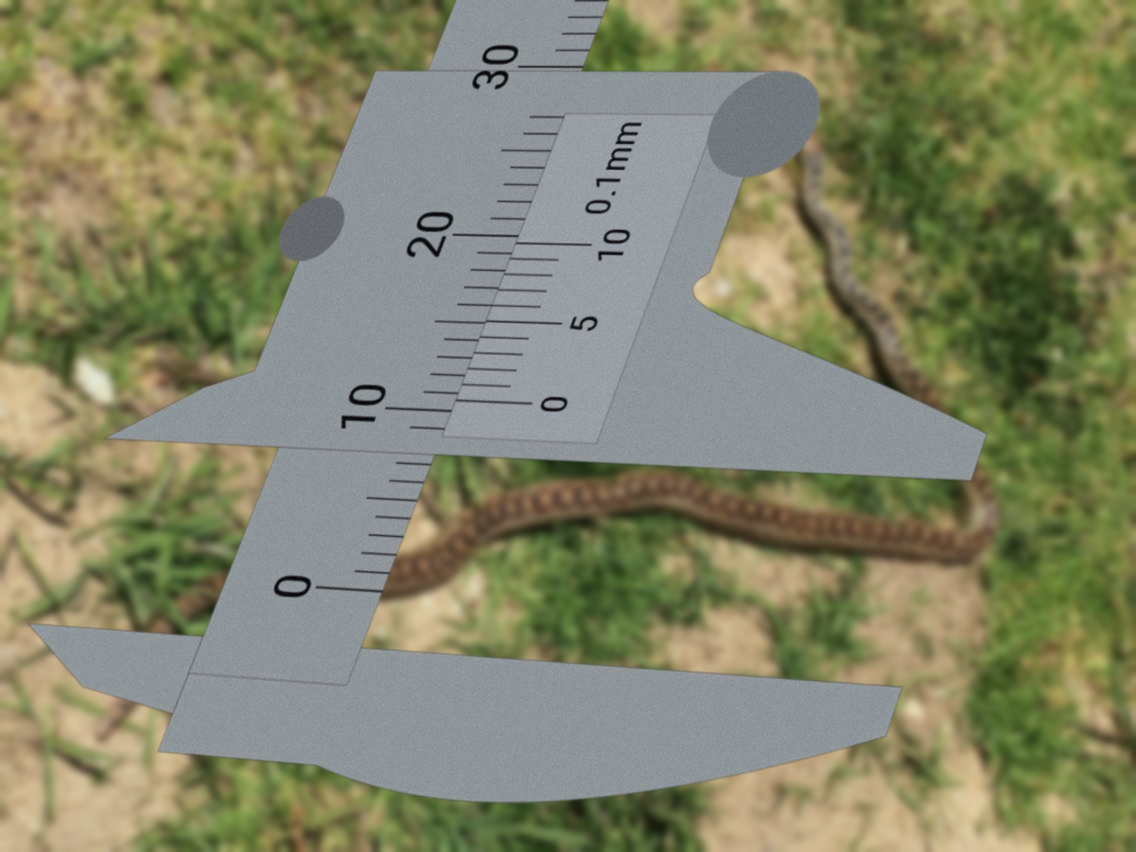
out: mm 10.6
